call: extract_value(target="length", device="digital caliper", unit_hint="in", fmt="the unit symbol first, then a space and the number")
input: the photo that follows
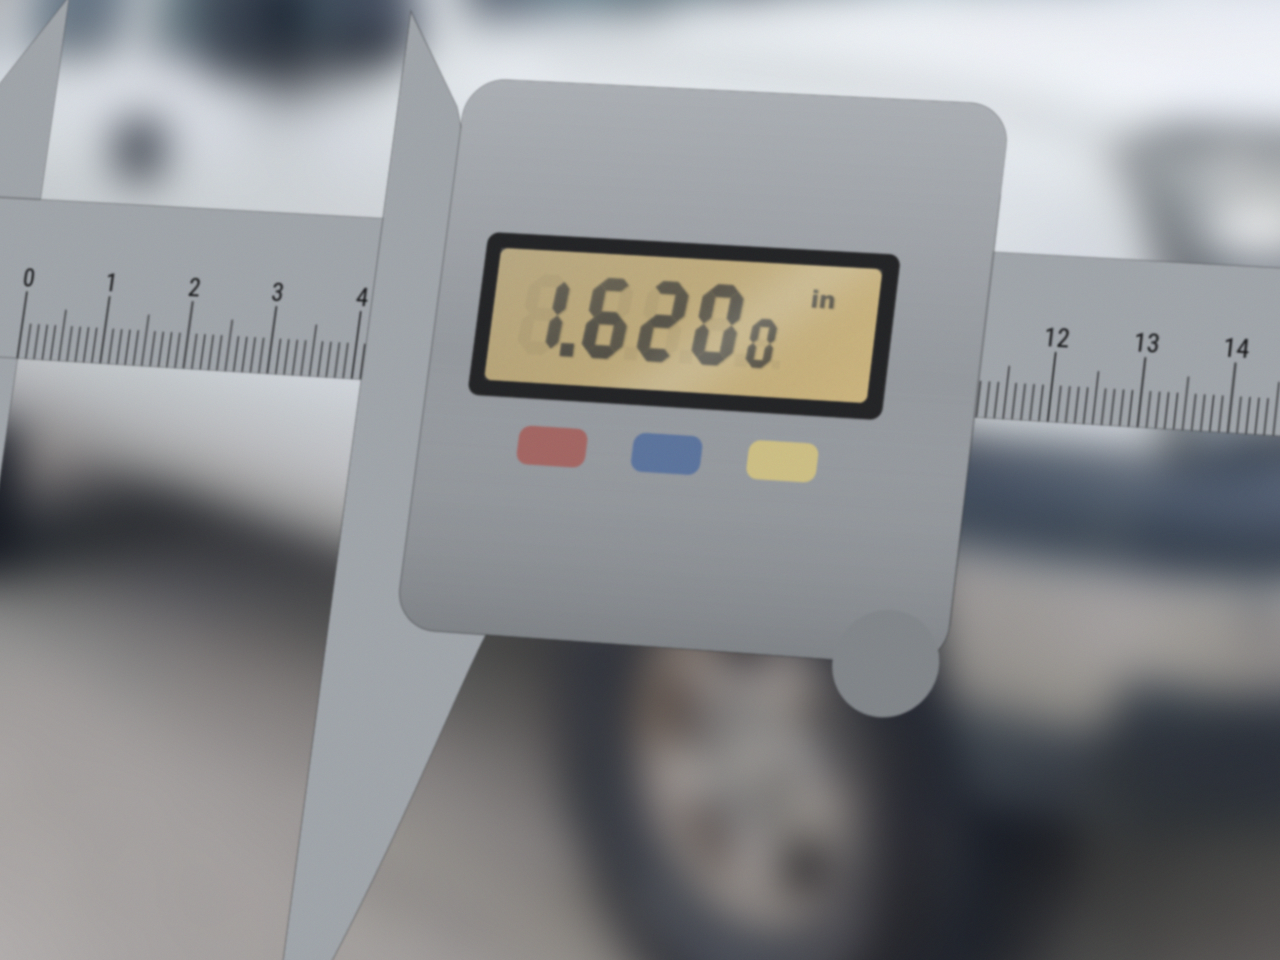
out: in 1.6200
